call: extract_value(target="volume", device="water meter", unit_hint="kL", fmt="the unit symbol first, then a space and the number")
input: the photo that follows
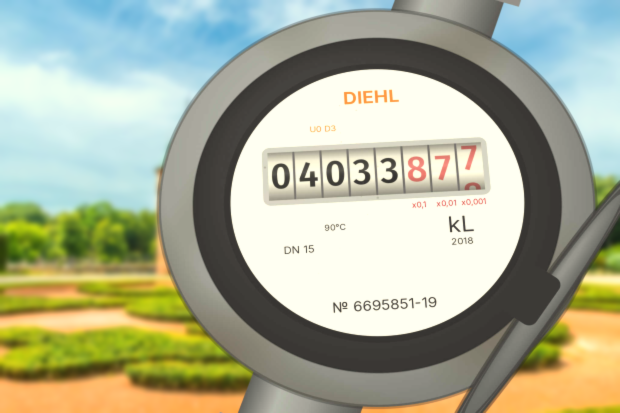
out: kL 4033.877
